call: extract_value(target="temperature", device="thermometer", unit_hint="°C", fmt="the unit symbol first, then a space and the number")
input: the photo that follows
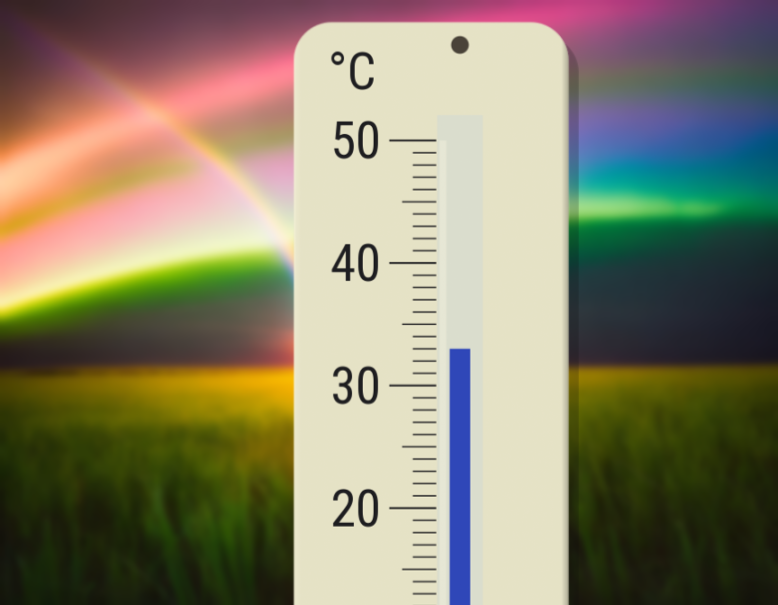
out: °C 33
